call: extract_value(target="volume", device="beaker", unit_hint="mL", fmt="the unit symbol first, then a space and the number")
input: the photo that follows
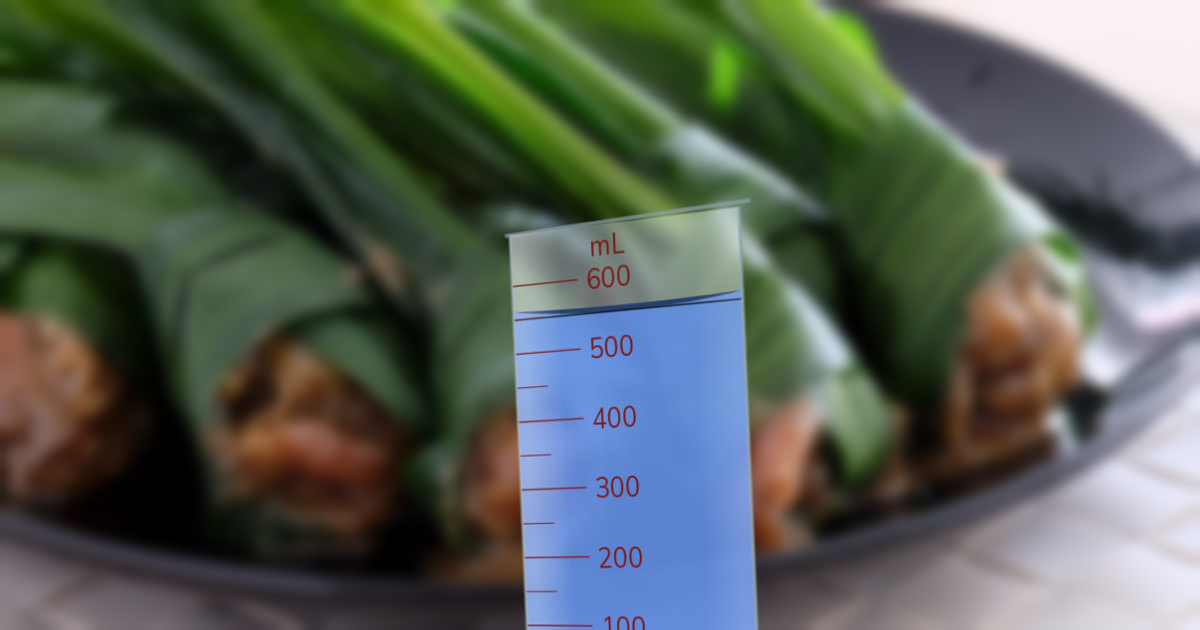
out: mL 550
